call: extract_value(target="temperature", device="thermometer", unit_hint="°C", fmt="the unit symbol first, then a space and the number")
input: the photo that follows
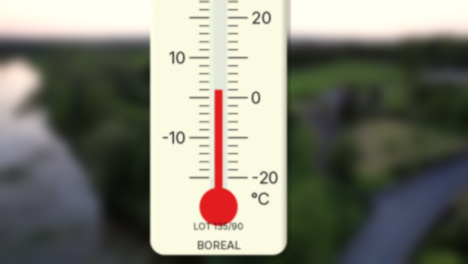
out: °C 2
